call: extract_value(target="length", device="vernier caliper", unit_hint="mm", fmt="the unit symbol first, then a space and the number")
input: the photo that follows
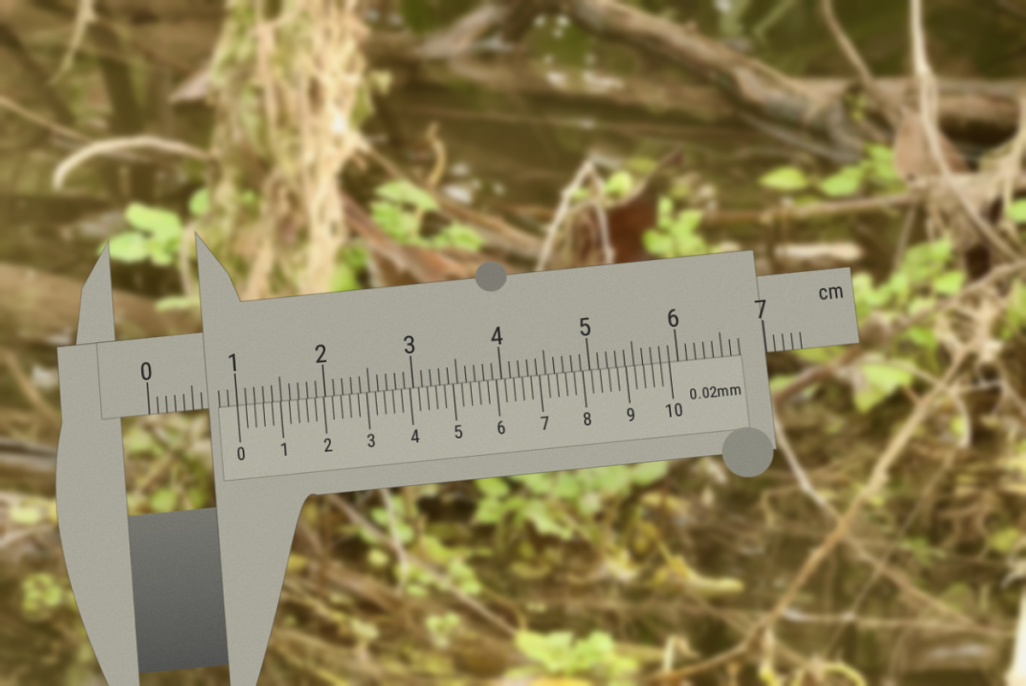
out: mm 10.0
